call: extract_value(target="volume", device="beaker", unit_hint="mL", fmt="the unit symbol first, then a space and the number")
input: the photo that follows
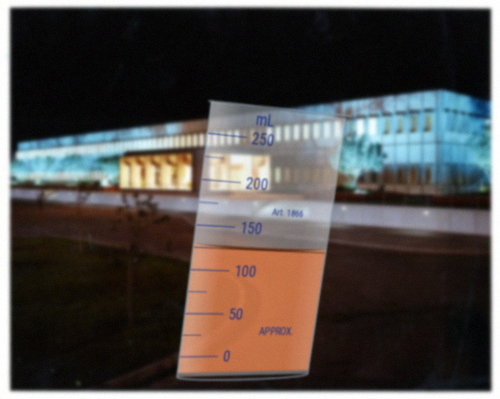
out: mL 125
